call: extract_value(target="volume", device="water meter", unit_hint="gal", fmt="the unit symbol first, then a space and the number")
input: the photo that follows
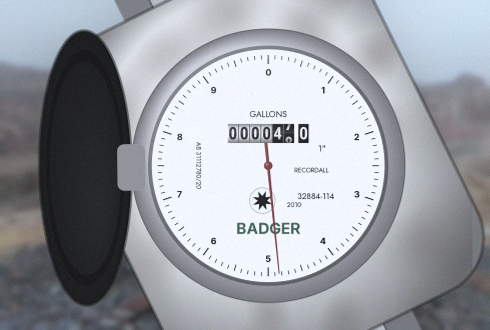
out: gal 474.8
